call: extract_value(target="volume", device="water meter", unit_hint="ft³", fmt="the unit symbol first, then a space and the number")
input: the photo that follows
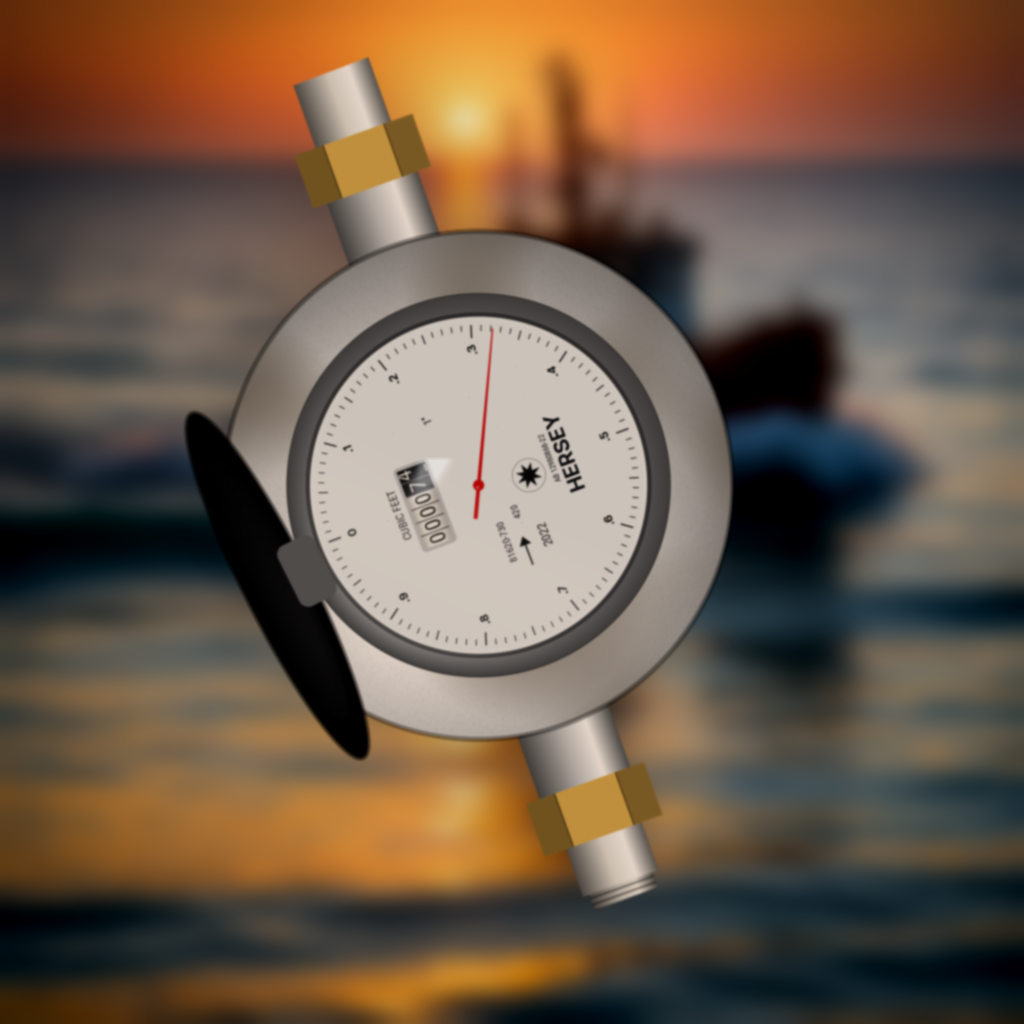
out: ft³ 74.32
